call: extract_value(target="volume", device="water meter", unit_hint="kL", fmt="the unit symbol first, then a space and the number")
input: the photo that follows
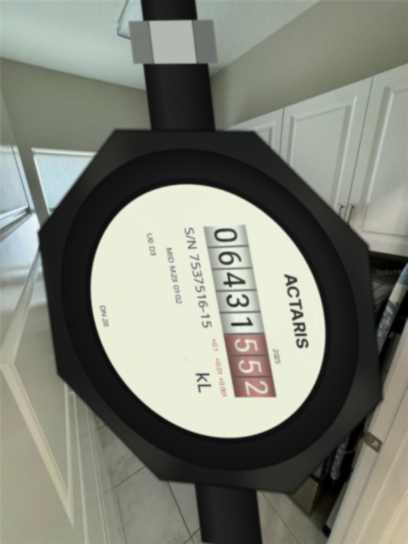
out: kL 6431.552
